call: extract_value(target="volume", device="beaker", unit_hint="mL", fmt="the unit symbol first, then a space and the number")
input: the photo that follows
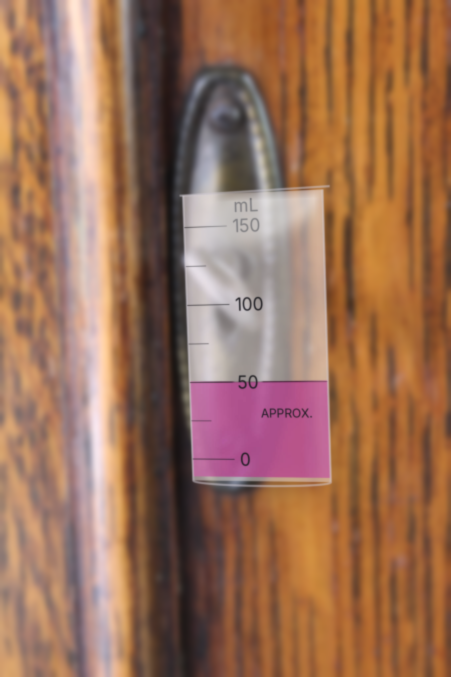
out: mL 50
